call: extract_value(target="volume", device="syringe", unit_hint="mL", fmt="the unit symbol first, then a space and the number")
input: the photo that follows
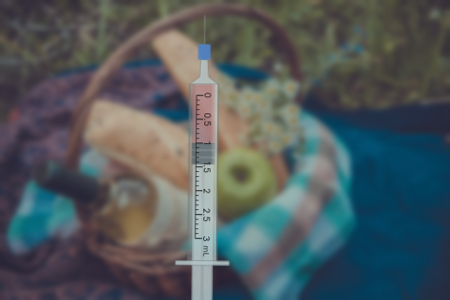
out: mL 1
